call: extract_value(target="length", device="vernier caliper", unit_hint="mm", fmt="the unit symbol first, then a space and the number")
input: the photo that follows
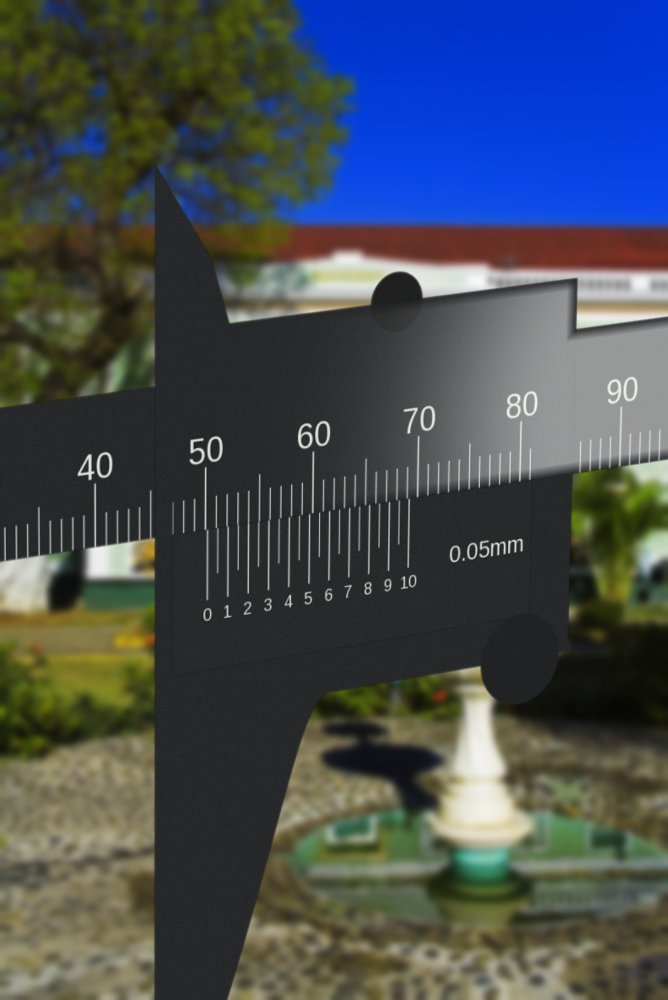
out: mm 50.2
